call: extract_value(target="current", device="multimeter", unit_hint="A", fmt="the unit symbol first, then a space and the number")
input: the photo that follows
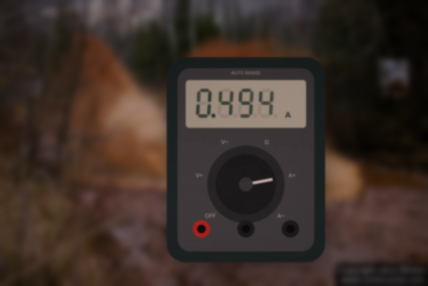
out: A 0.494
